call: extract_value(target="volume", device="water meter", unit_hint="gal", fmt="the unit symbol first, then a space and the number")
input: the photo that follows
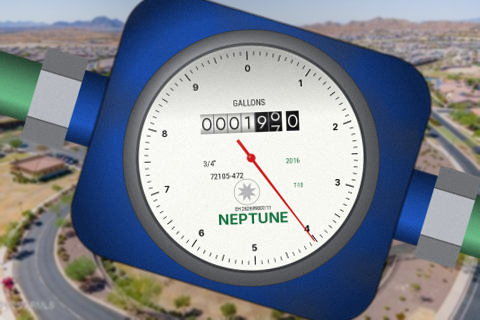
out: gal 1964.0
